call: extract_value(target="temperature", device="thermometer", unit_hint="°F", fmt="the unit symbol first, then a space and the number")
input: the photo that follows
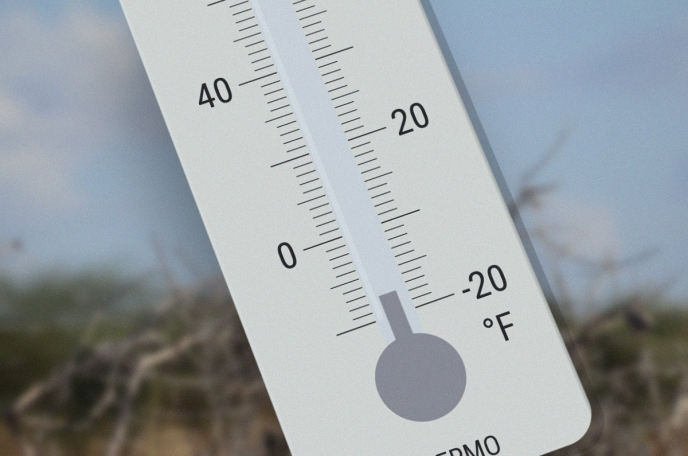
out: °F -15
